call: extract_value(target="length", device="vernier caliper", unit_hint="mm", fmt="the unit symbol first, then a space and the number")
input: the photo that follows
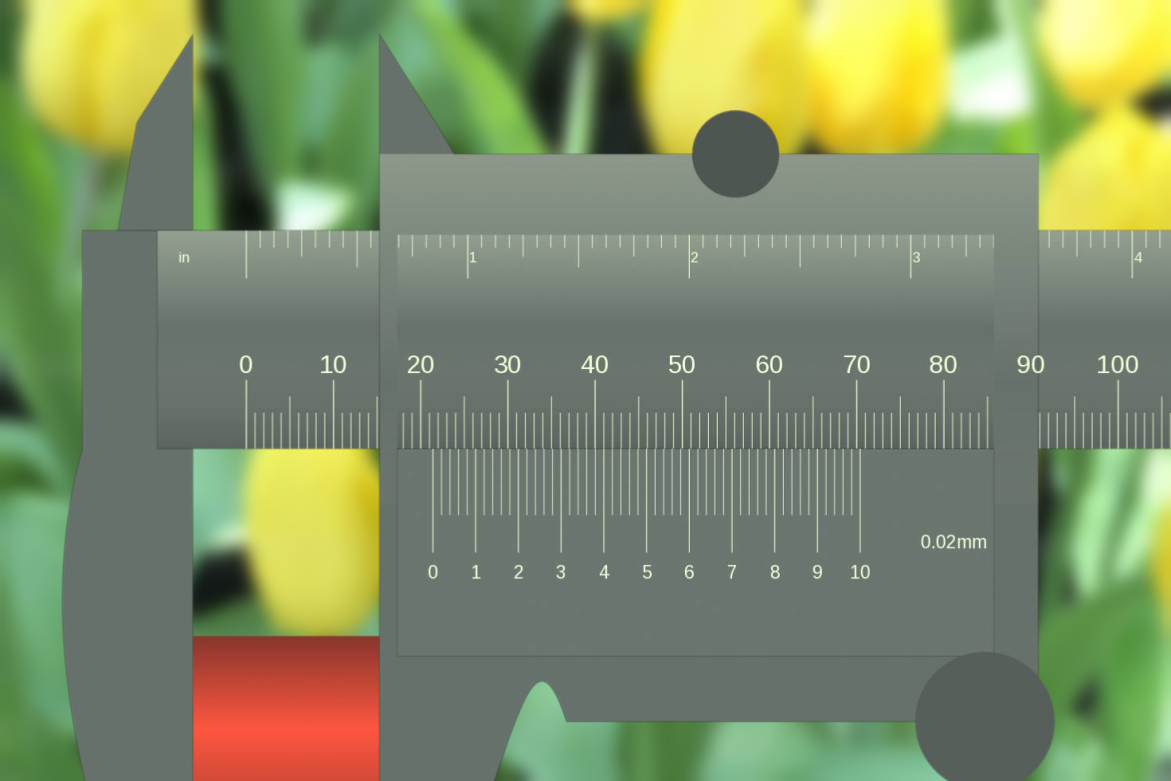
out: mm 21.4
